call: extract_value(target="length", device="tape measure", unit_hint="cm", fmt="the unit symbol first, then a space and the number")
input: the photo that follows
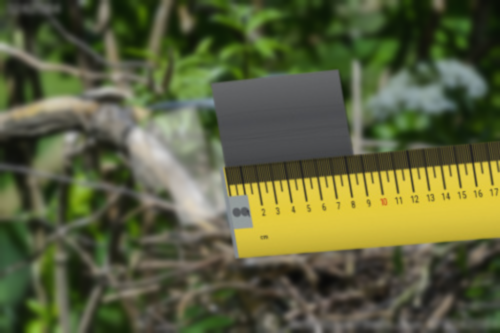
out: cm 8.5
